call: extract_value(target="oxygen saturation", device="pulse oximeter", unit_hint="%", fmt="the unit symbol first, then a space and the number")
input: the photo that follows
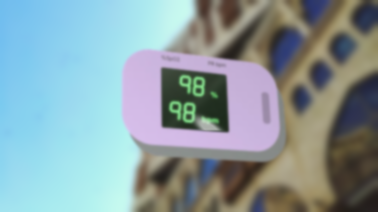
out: % 98
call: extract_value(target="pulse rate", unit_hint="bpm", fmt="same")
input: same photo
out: bpm 98
